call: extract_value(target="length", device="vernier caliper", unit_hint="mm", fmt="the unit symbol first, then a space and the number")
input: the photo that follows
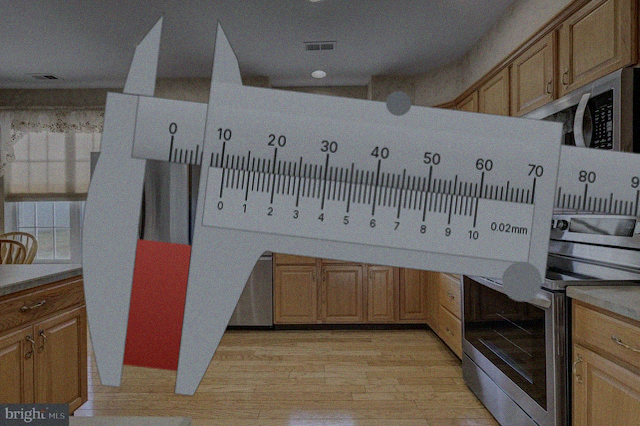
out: mm 10.5
